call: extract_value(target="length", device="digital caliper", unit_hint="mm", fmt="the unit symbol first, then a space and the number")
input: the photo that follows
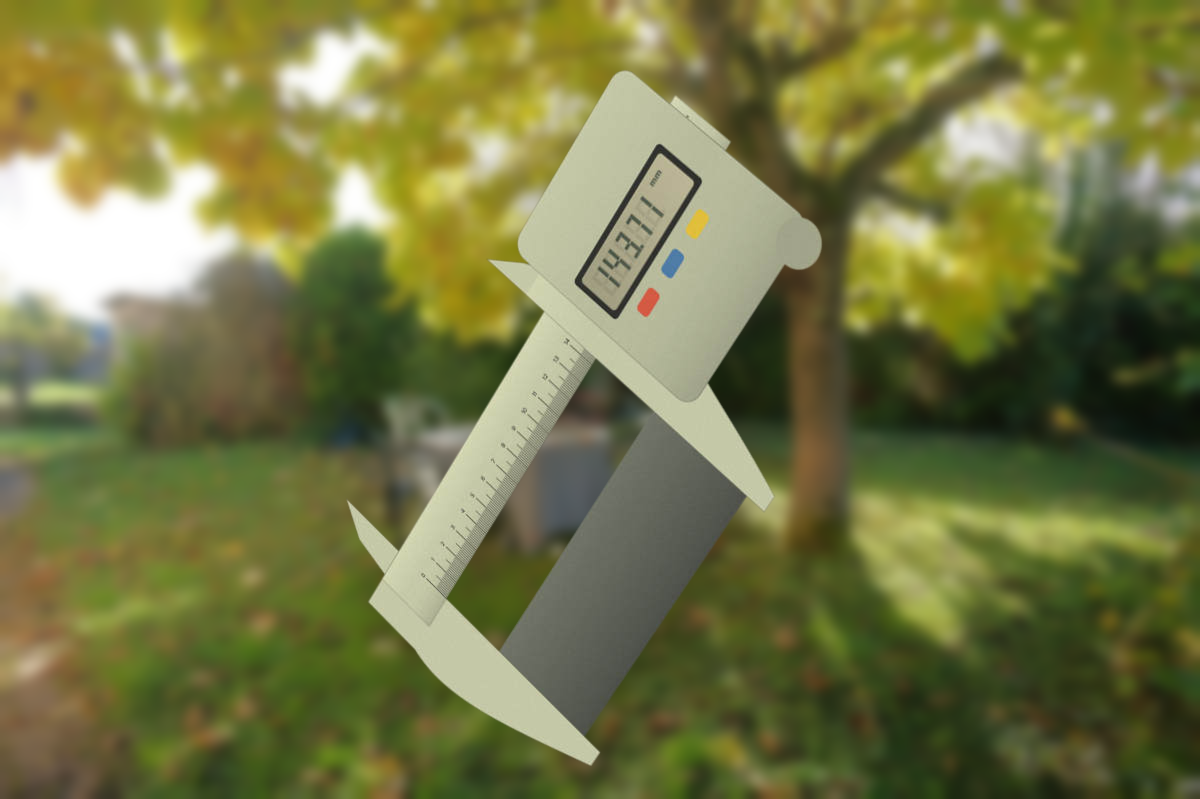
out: mm 143.71
